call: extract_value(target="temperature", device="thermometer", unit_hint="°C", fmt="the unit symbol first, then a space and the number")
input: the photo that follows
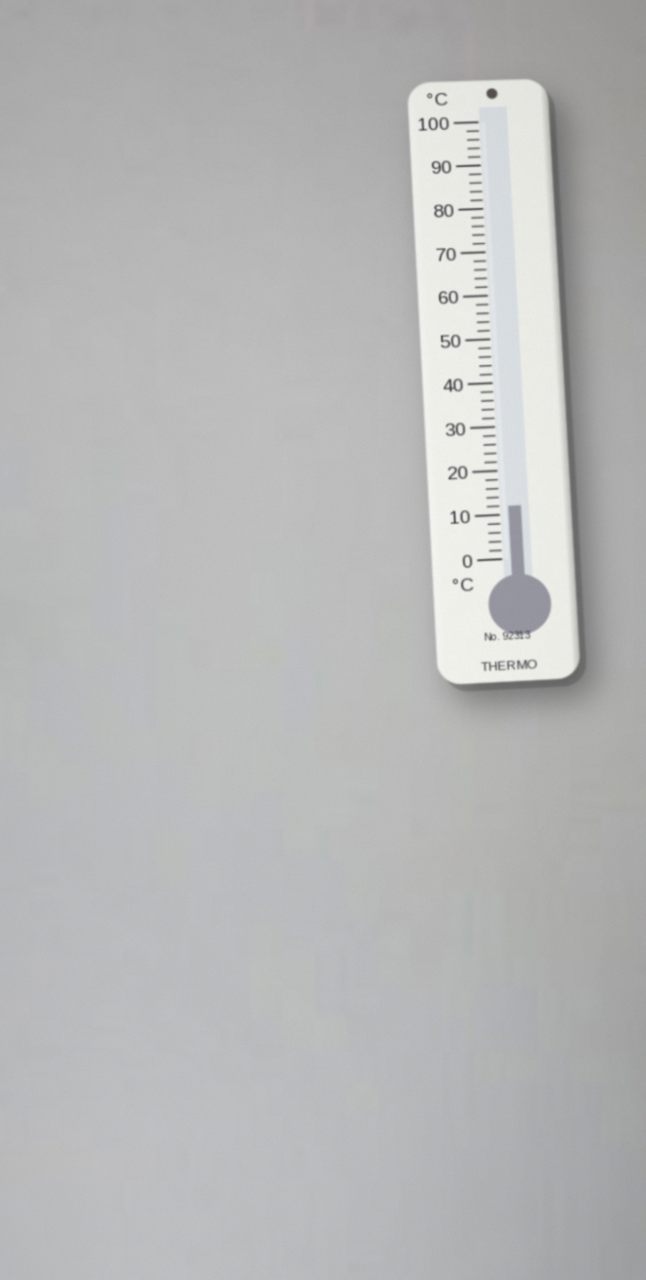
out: °C 12
